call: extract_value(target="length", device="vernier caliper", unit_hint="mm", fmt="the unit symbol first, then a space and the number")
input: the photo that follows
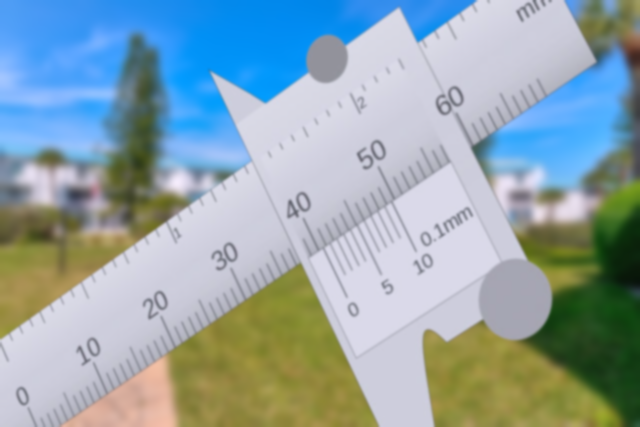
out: mm 40.6
